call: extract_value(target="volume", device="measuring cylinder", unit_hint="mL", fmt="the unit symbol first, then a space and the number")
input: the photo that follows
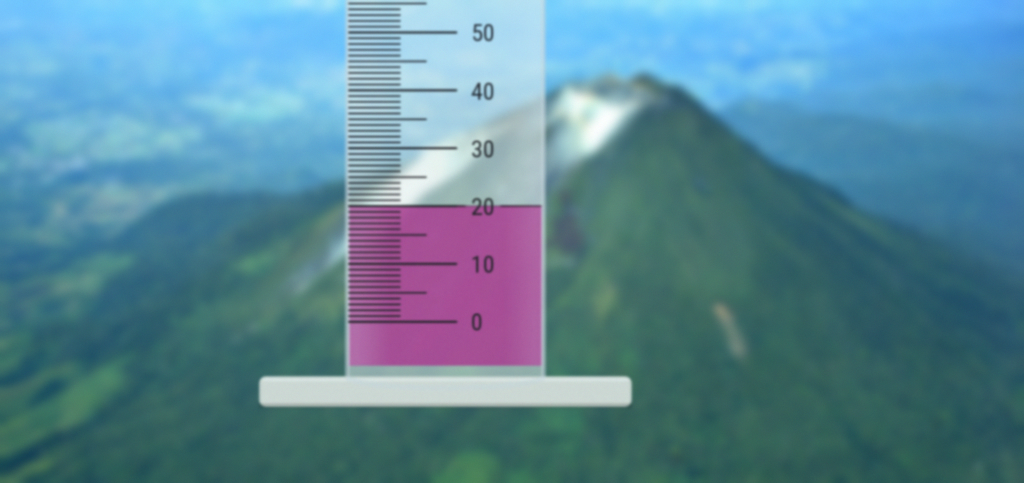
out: mL 20
